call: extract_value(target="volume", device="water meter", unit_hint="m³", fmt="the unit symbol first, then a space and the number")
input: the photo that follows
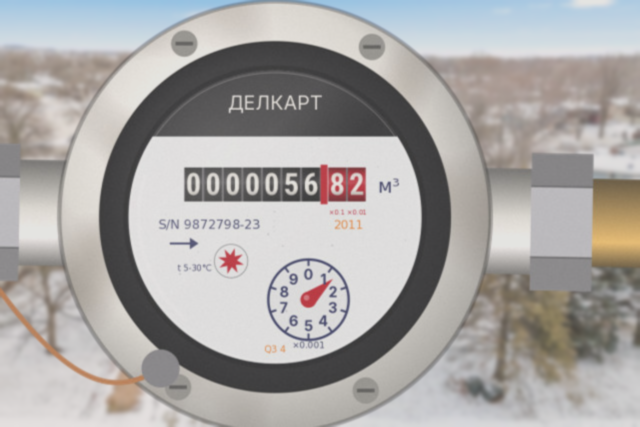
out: m³ 56.821
